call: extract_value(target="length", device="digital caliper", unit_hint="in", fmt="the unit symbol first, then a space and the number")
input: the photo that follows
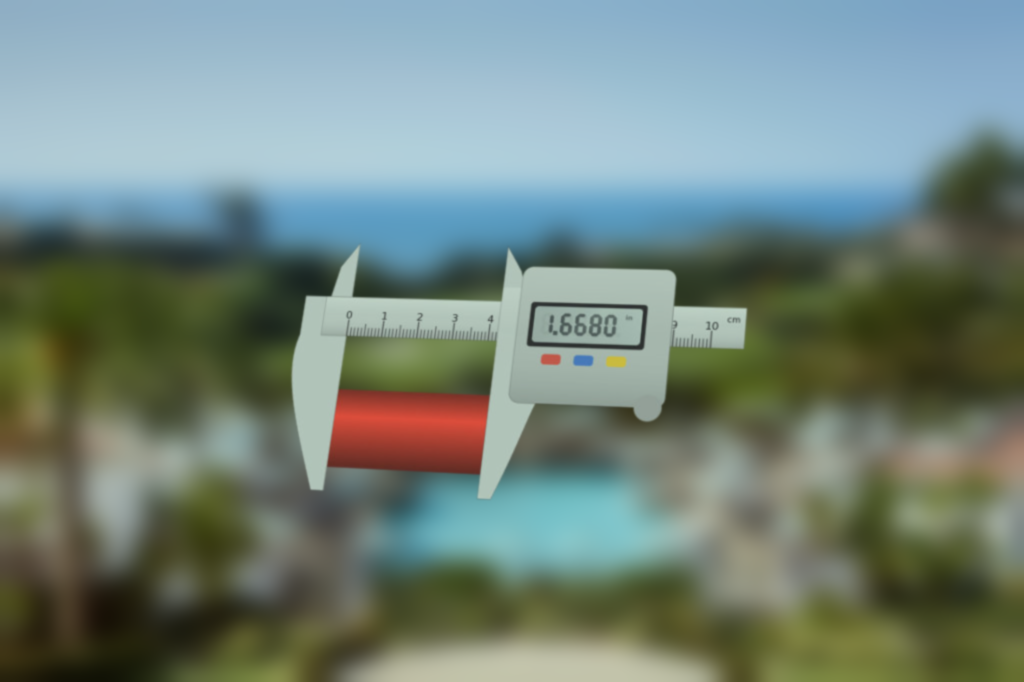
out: in 1.6680
